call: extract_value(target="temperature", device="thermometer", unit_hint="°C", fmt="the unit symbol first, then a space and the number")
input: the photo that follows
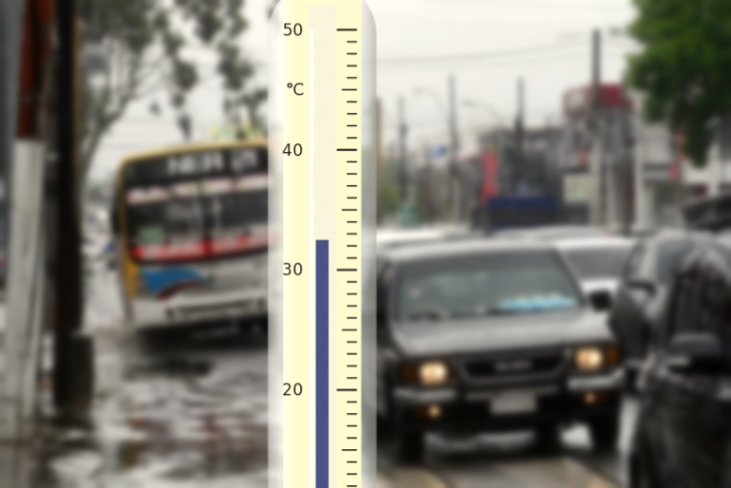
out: °C 32.5
